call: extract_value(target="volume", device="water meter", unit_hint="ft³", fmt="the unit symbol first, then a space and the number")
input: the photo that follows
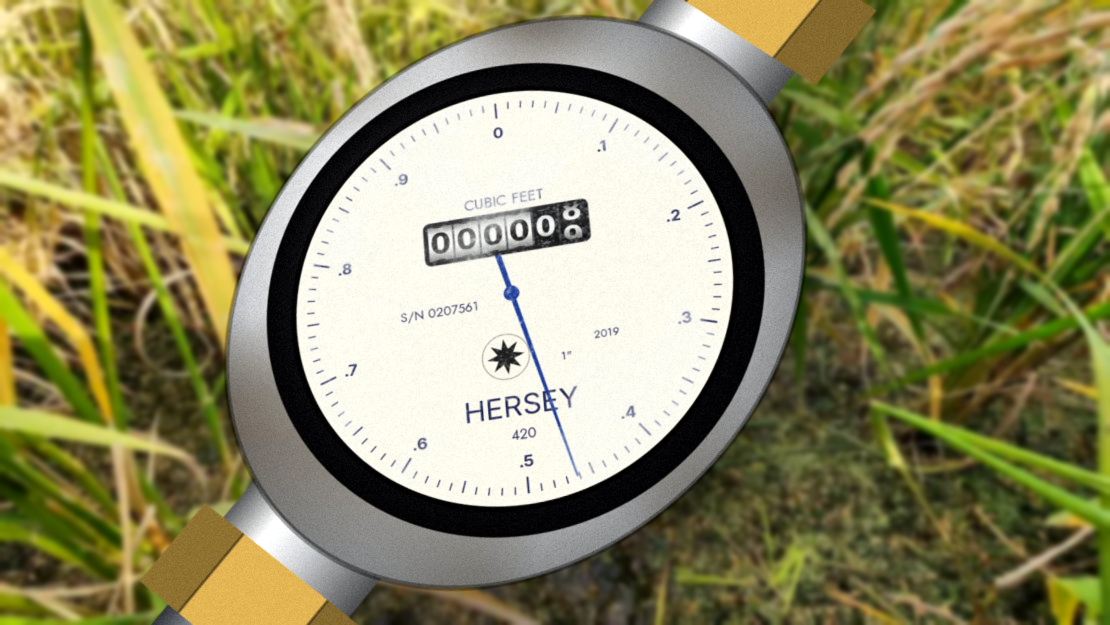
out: ft³ 8.46
